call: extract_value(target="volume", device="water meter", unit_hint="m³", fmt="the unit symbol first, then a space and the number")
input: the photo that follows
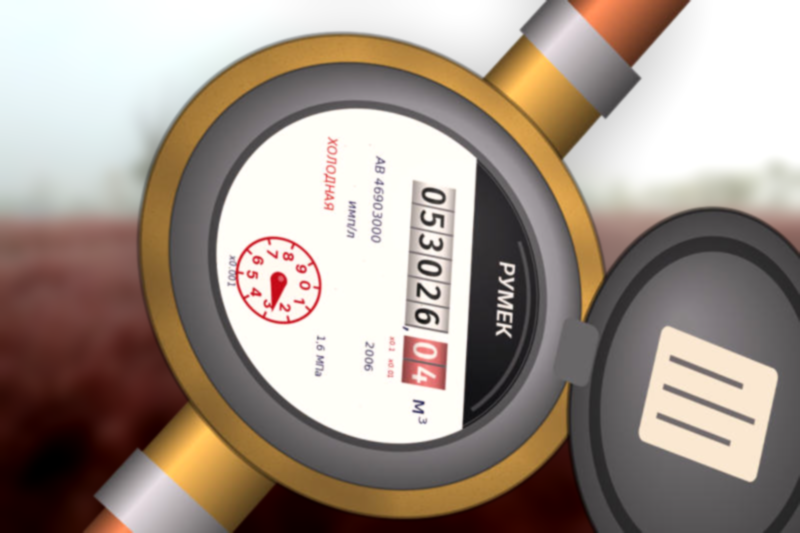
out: m³ 53026.042
